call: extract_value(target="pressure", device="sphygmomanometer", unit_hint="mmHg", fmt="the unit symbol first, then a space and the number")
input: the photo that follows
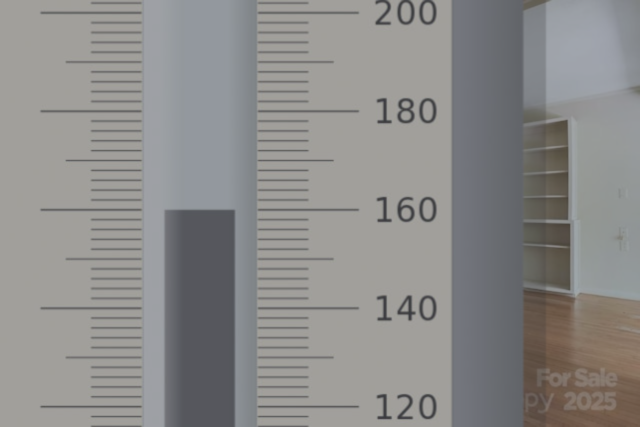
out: mmHg 160
